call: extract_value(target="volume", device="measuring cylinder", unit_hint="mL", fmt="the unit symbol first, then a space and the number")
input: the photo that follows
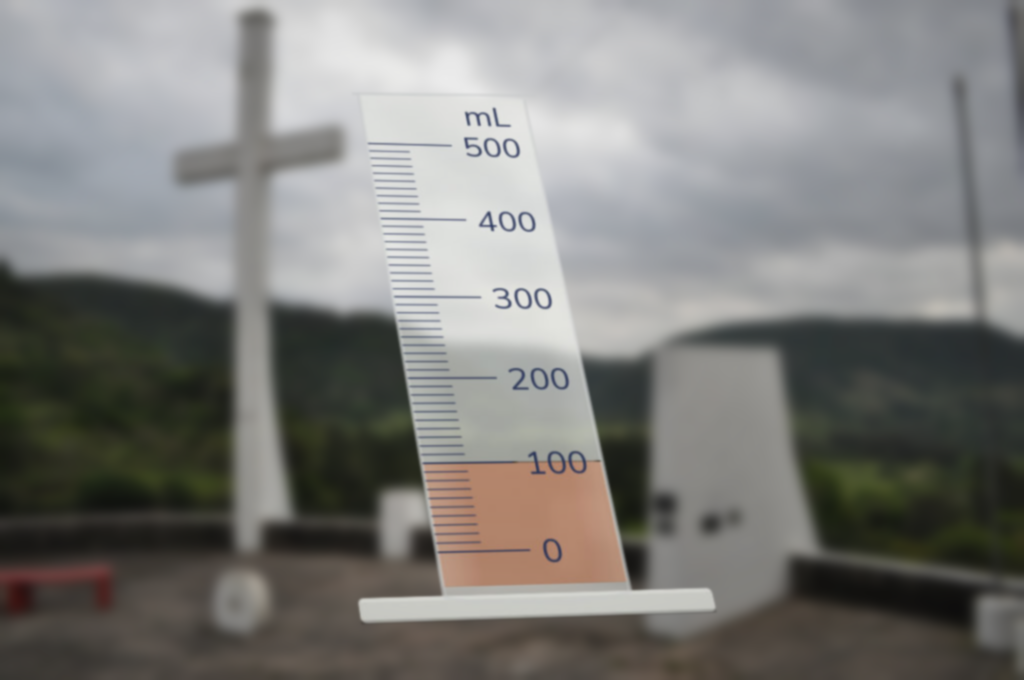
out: mL 100
